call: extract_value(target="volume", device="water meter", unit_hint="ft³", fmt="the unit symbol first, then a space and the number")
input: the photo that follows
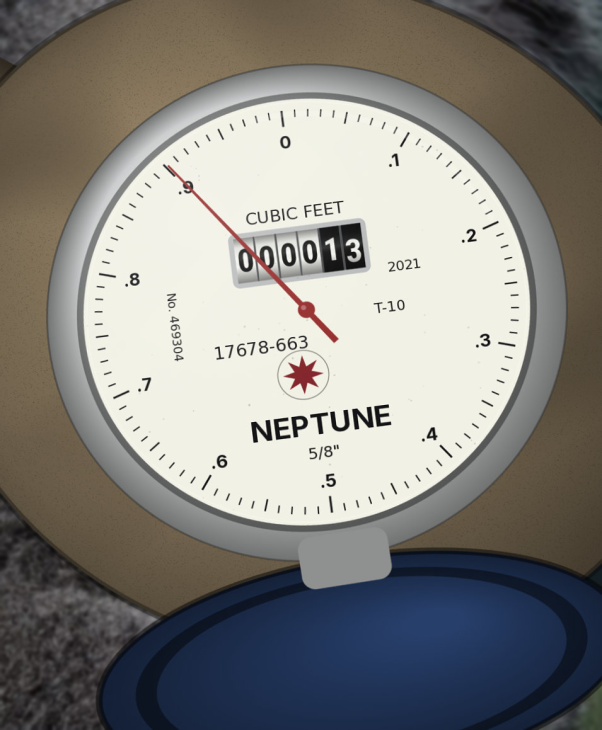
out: ft³ 12.90
